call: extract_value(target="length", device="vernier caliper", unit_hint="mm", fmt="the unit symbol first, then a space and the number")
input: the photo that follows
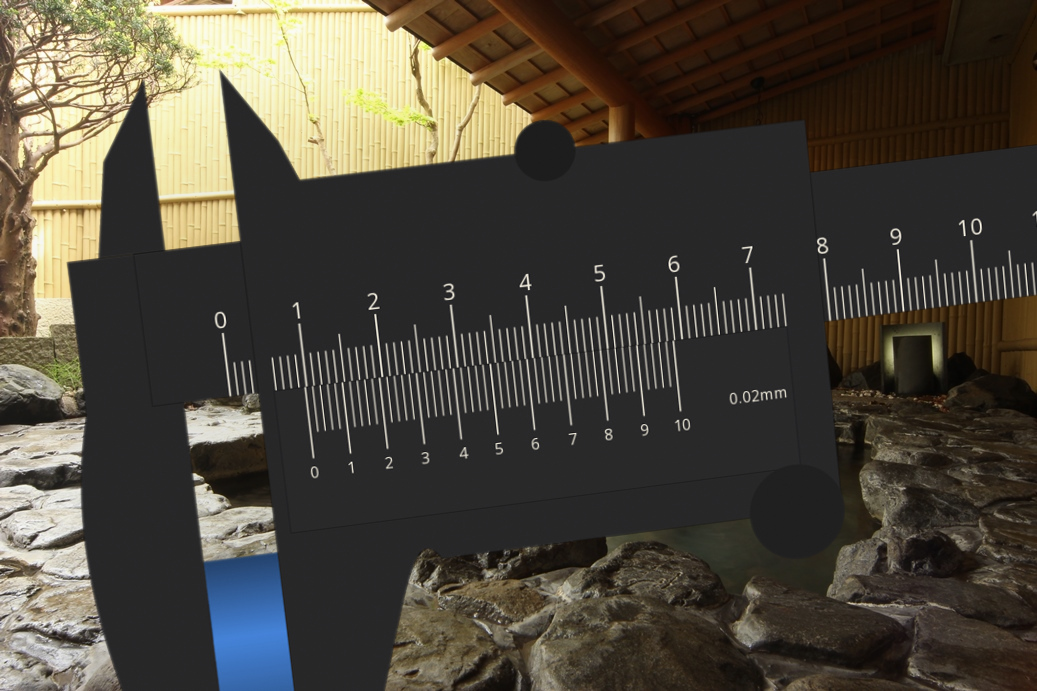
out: mm 9.8
